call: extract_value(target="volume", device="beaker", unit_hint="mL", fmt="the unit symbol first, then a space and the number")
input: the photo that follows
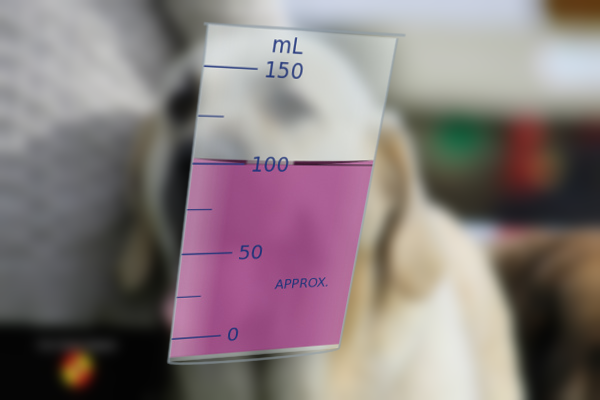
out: mL 100
